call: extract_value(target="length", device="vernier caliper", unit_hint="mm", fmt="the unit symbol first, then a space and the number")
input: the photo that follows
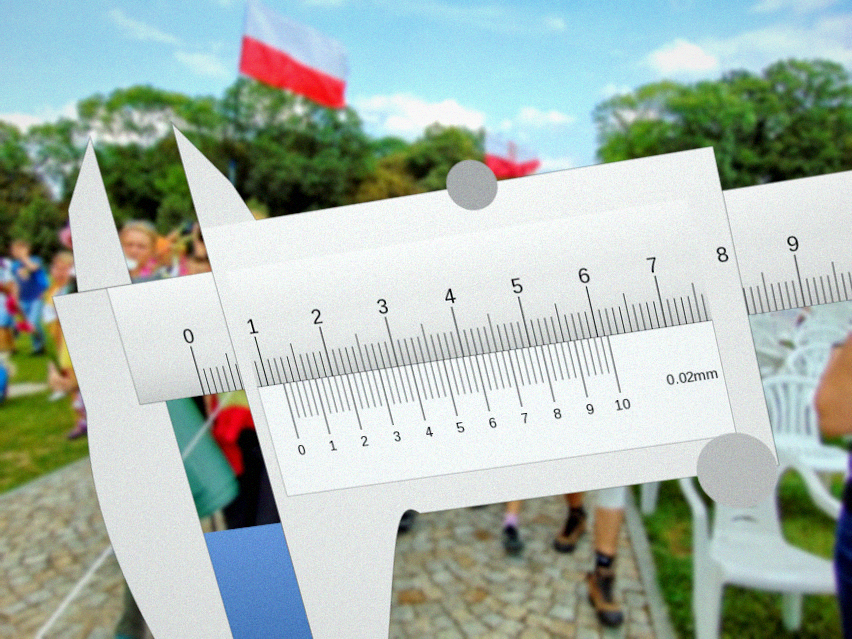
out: mm 12.4
